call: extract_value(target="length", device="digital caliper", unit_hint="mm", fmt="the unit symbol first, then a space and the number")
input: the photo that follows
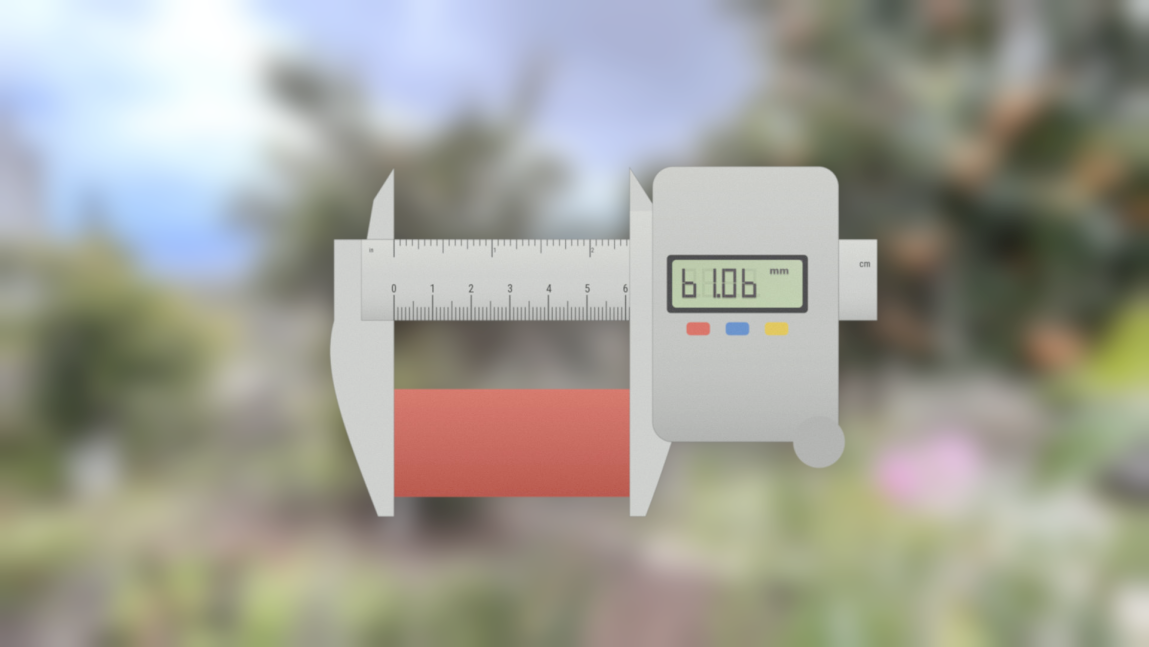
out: mm 61.06
